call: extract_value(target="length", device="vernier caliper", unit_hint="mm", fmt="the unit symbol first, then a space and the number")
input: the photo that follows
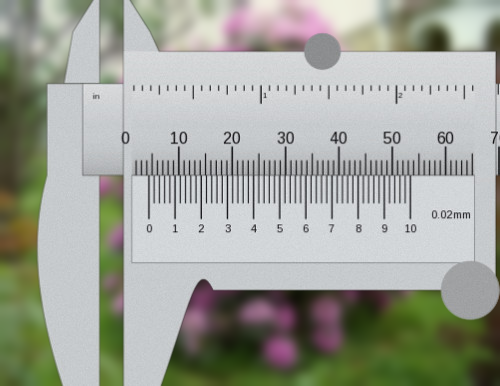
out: mm 4.4
